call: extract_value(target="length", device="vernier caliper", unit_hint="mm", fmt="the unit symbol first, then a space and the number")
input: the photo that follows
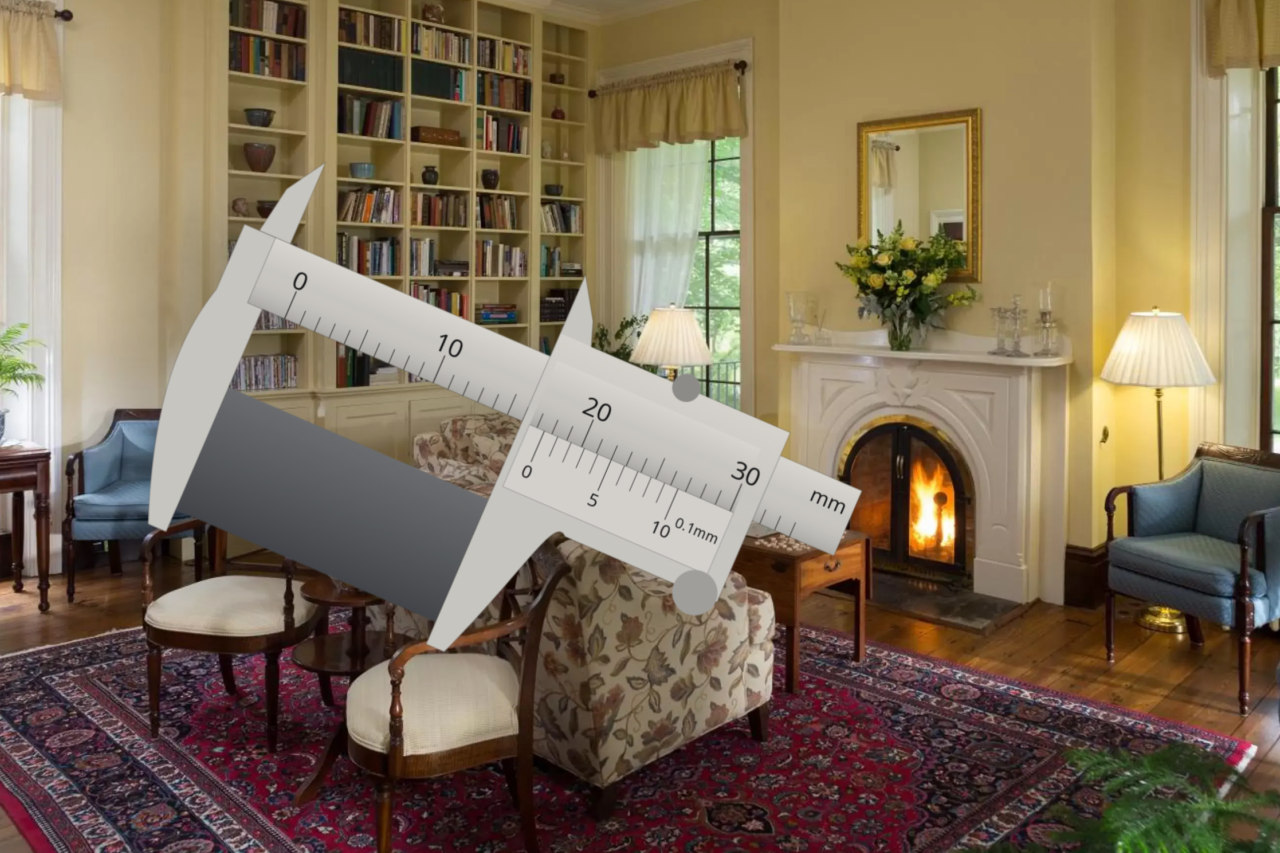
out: mm 17.5
